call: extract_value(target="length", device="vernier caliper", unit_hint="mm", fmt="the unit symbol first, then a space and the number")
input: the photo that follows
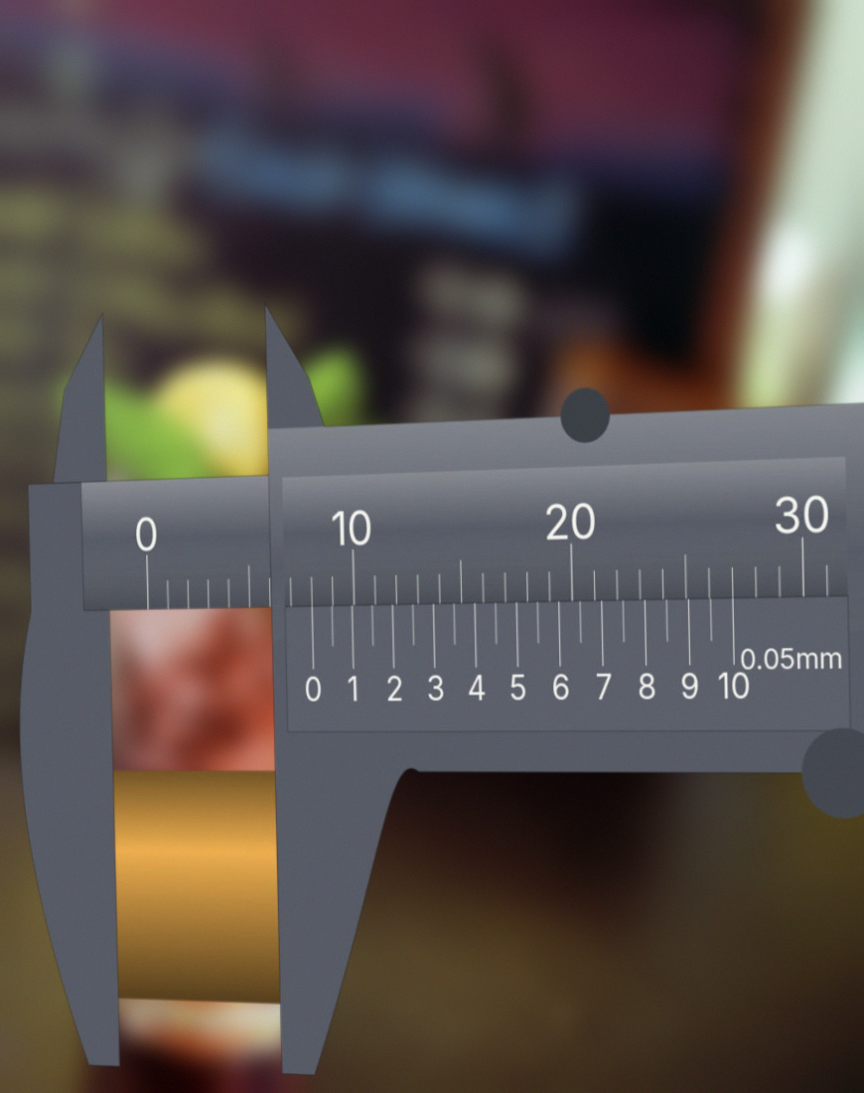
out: mm 8.0
